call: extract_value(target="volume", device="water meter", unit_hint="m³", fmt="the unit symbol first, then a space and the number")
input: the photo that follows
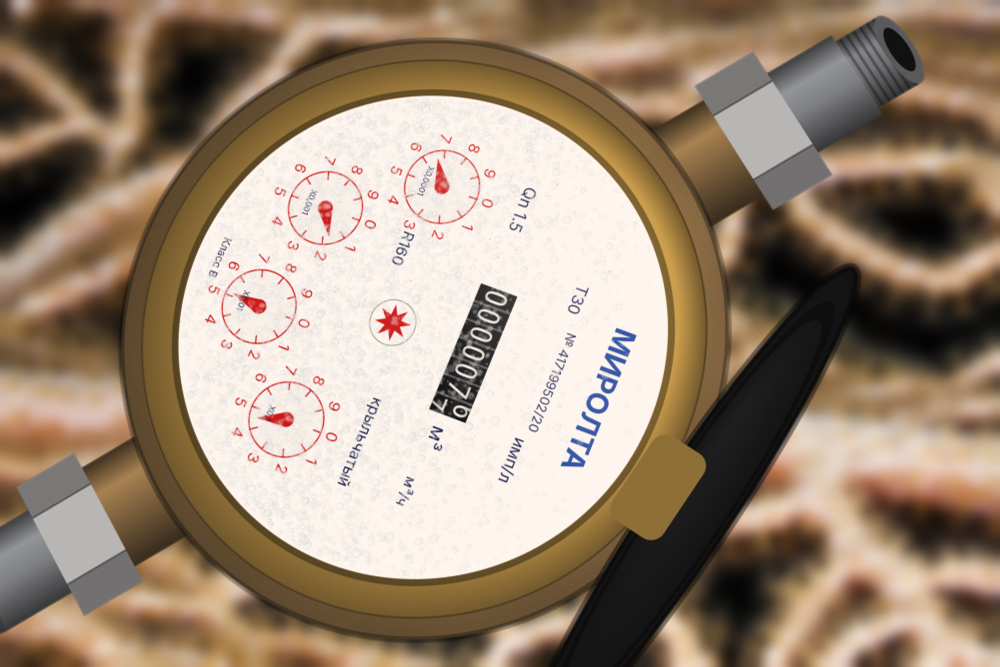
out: m³ 76.4516
